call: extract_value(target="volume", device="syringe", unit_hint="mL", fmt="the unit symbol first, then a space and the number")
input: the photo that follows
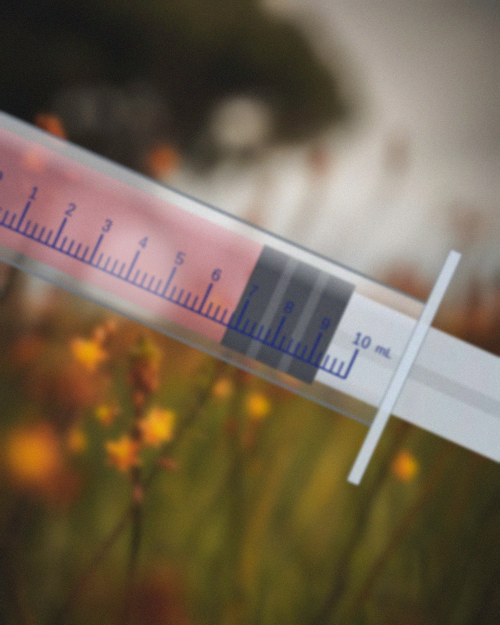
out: mL 6.8
